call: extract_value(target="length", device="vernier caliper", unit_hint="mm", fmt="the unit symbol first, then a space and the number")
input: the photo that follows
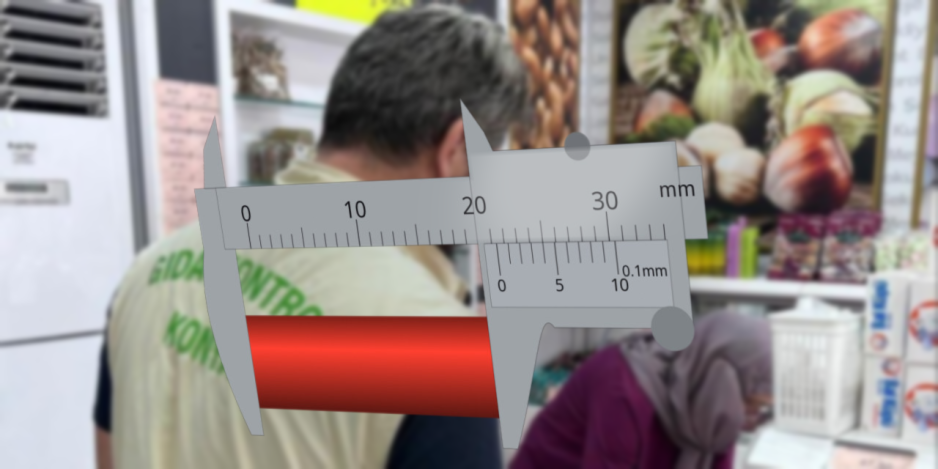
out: mm 21.4
